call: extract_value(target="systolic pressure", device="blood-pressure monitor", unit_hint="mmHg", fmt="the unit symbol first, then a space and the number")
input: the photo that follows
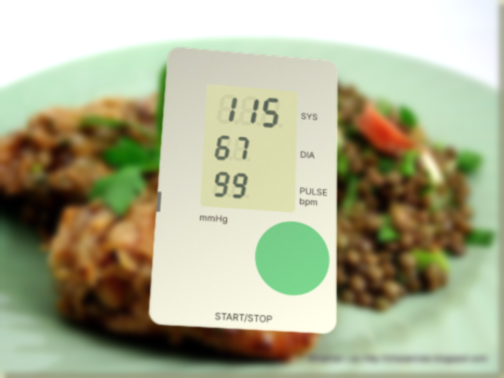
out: mmHg 115
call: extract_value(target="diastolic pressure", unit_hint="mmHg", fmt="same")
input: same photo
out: mmHg 67
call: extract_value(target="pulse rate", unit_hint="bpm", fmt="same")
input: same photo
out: bpm 99
